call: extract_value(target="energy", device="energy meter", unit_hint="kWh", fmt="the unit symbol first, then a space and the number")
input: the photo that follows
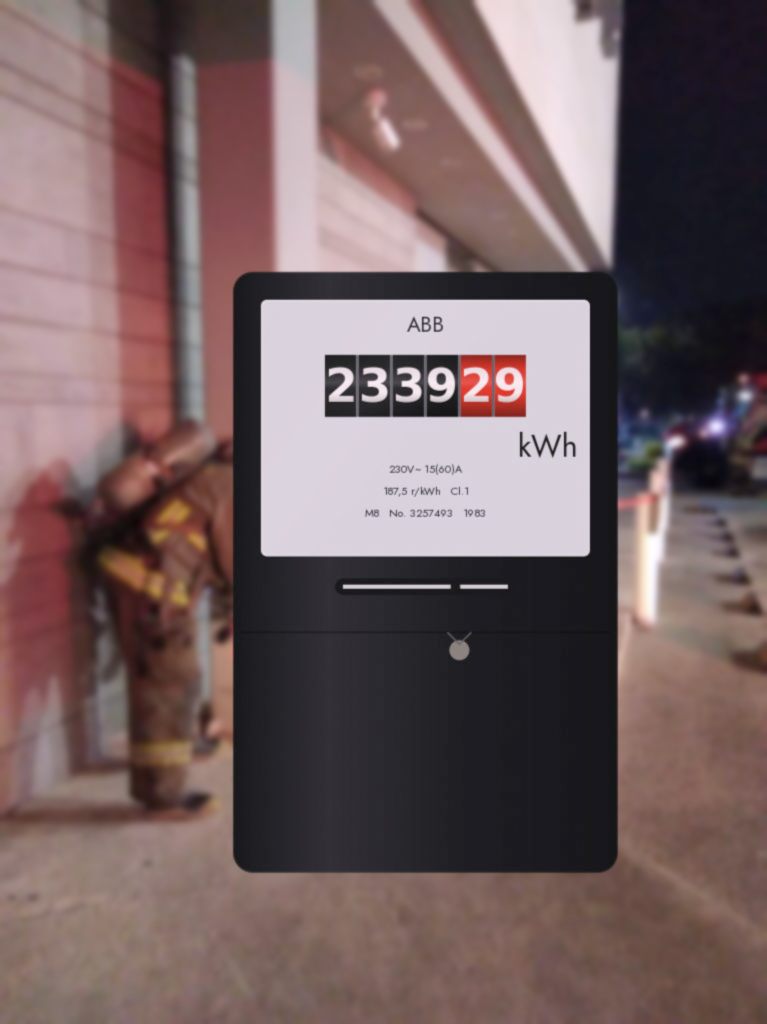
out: kWh 2339.29
